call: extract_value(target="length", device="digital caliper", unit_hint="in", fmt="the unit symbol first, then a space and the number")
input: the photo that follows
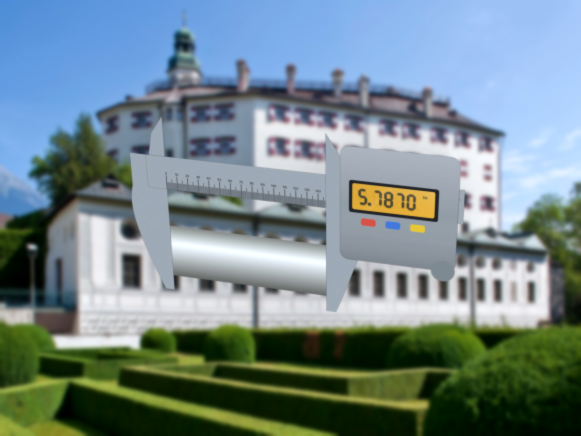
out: in 5.7870
